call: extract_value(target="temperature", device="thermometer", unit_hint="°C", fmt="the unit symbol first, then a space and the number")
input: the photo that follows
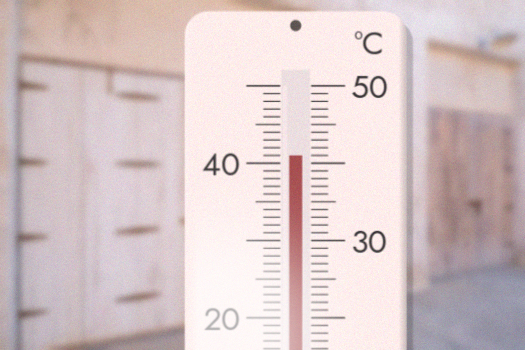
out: °C 41
